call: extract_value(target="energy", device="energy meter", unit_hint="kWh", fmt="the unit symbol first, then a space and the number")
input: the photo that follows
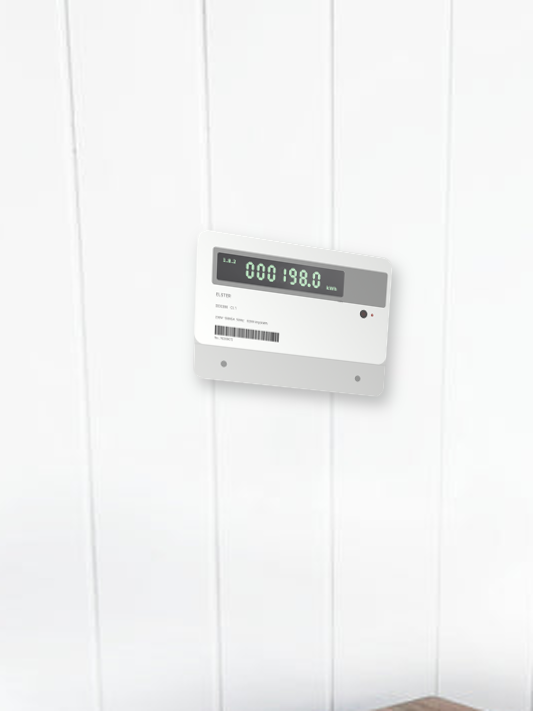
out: kWh 198.0
